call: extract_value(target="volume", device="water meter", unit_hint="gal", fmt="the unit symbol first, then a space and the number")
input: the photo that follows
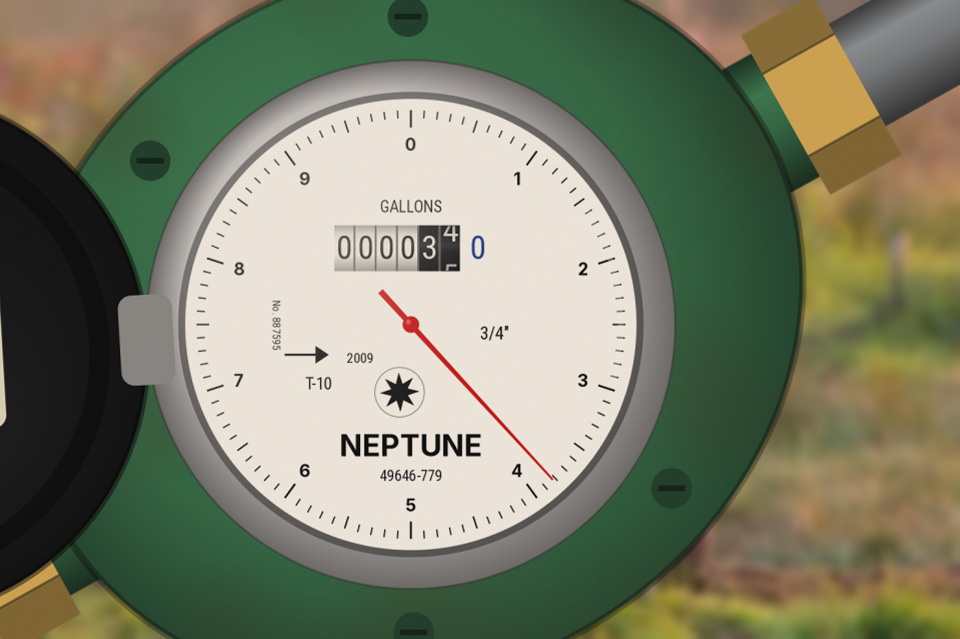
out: gal 343.8
